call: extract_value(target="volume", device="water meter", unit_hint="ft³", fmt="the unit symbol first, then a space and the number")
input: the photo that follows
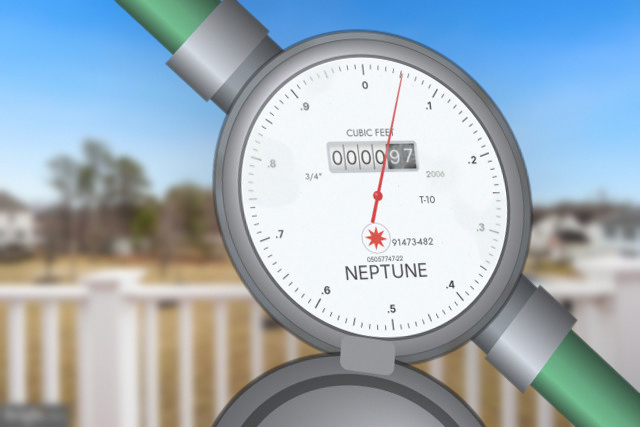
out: ft³ 97.05
